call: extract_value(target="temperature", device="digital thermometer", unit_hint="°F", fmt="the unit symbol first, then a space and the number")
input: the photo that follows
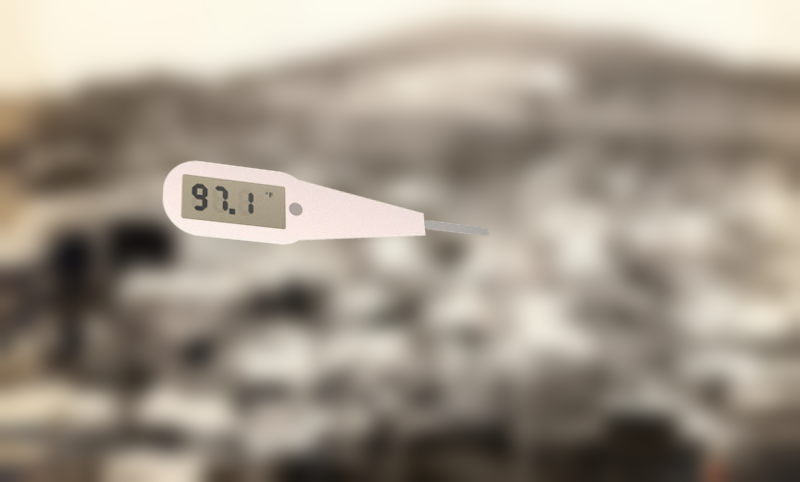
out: °F 97.1
